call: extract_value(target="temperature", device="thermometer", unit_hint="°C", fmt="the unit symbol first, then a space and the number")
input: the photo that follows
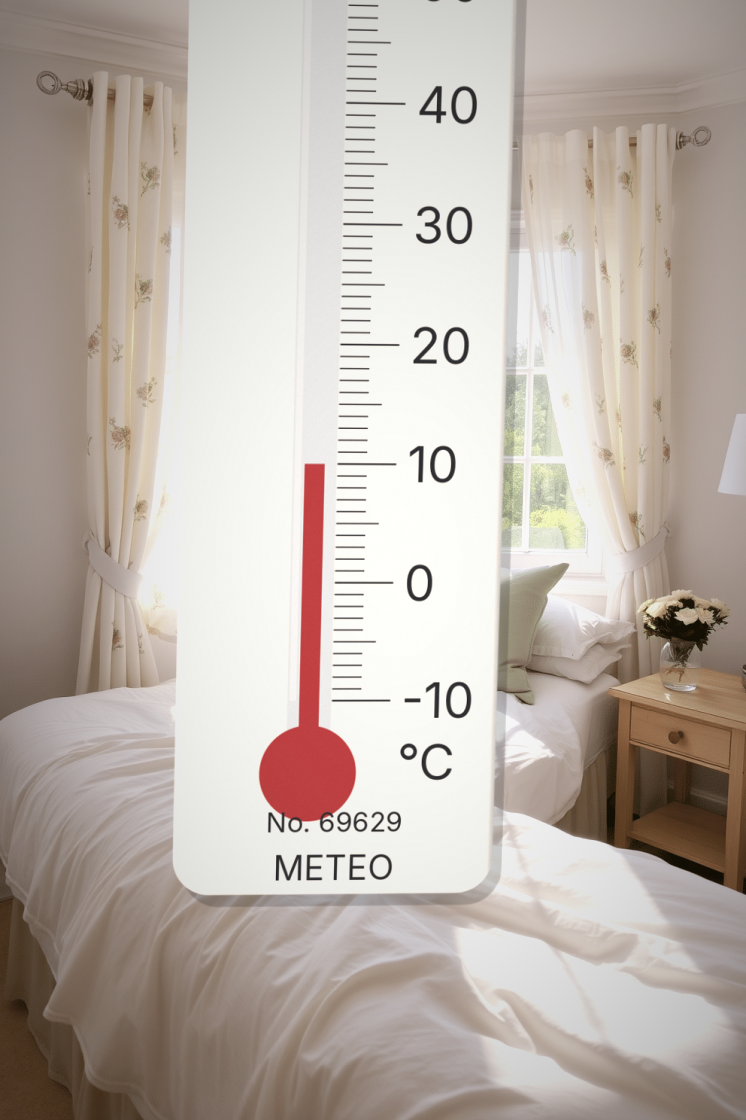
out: °C 10
